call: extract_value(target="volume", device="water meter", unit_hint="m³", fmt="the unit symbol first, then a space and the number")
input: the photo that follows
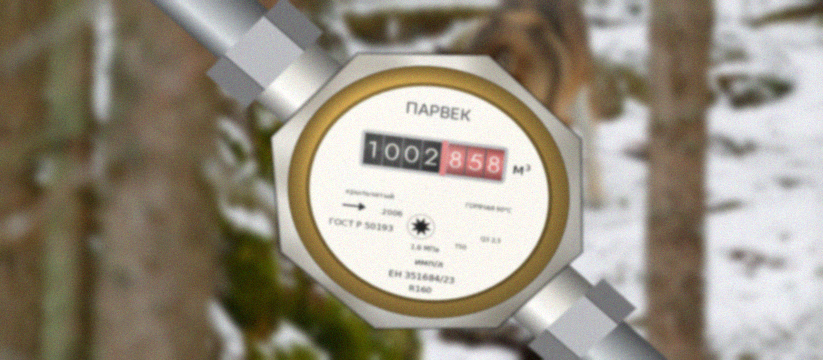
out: m³ 1002.858
